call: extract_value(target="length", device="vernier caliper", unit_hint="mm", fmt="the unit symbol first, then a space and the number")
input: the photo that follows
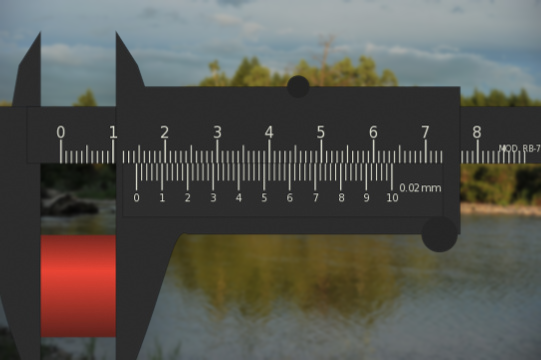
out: mm 14.5
